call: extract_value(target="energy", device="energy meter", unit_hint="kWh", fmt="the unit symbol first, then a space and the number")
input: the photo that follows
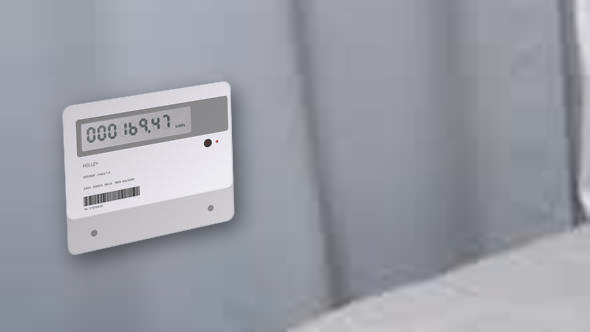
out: kWh 169.47
